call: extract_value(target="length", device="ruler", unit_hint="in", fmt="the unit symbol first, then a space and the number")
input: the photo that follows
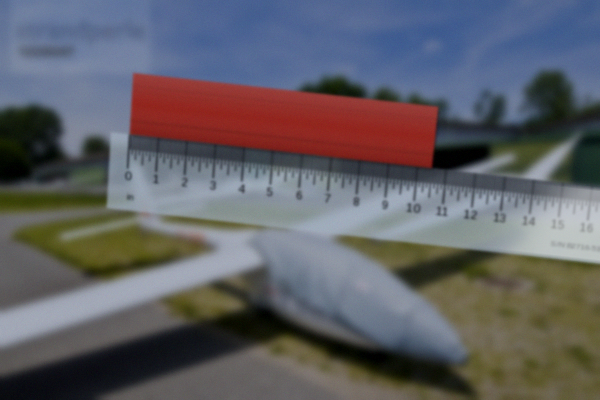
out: in 10.5
